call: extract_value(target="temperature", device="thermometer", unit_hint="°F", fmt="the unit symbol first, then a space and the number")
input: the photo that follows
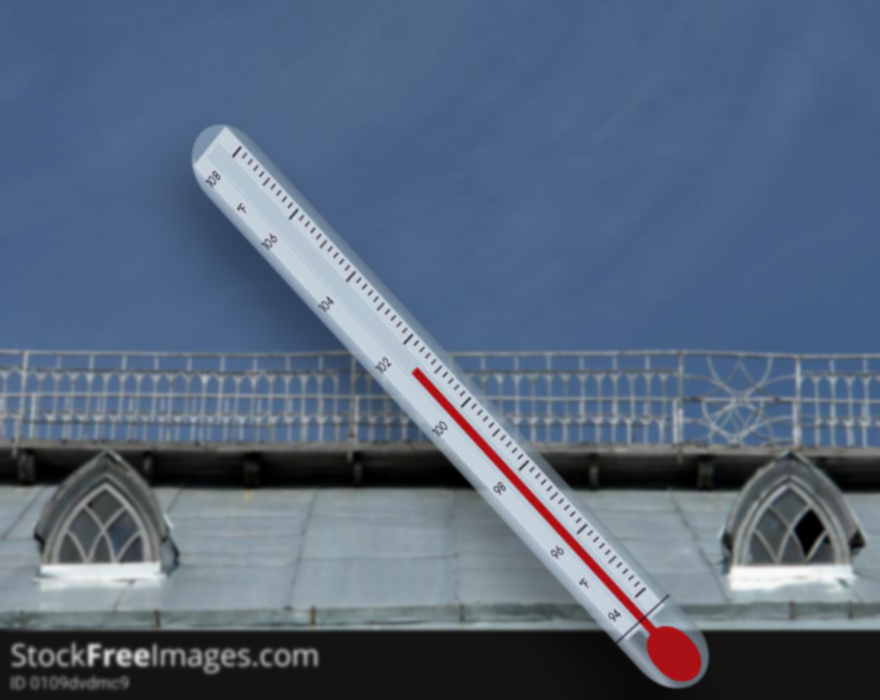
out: °F 101.4
